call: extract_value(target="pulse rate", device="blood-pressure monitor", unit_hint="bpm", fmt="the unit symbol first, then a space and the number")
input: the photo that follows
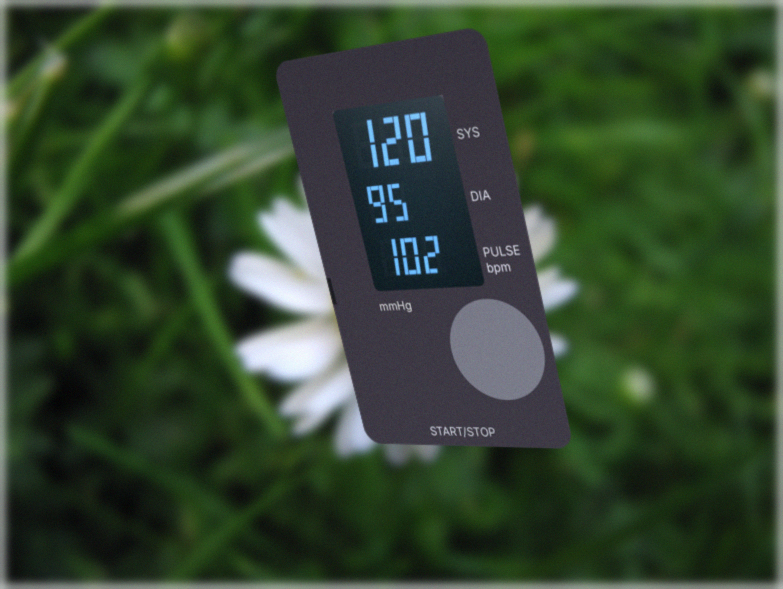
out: bpm 102
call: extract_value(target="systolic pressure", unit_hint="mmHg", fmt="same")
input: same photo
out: mmHg 120
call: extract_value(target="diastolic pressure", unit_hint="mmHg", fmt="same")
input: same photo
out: mmHg 95
